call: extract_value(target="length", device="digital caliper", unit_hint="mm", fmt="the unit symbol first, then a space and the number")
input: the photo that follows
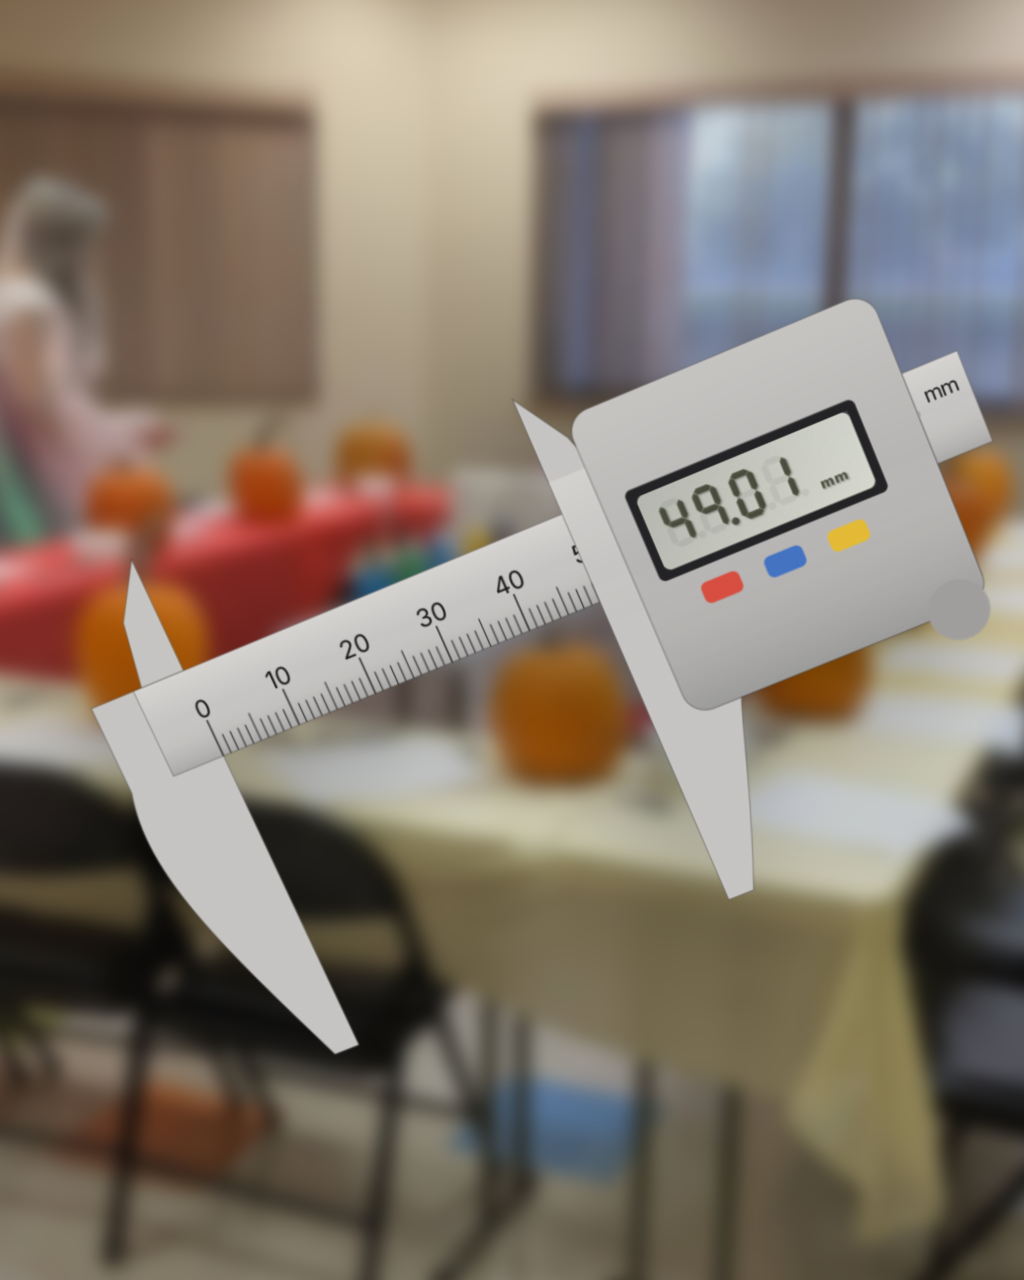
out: mm 49.01
